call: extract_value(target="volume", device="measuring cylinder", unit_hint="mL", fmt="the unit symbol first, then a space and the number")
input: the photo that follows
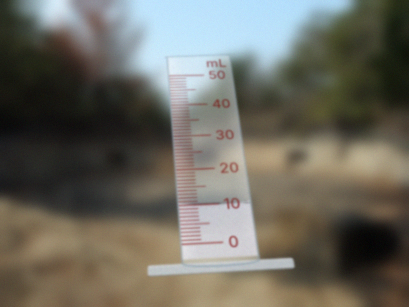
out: mL 10
